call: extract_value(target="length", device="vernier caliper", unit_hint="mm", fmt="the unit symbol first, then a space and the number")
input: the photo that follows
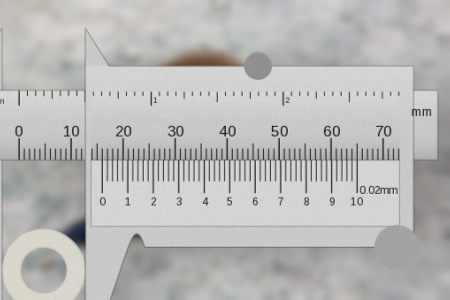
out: mm 16.0
